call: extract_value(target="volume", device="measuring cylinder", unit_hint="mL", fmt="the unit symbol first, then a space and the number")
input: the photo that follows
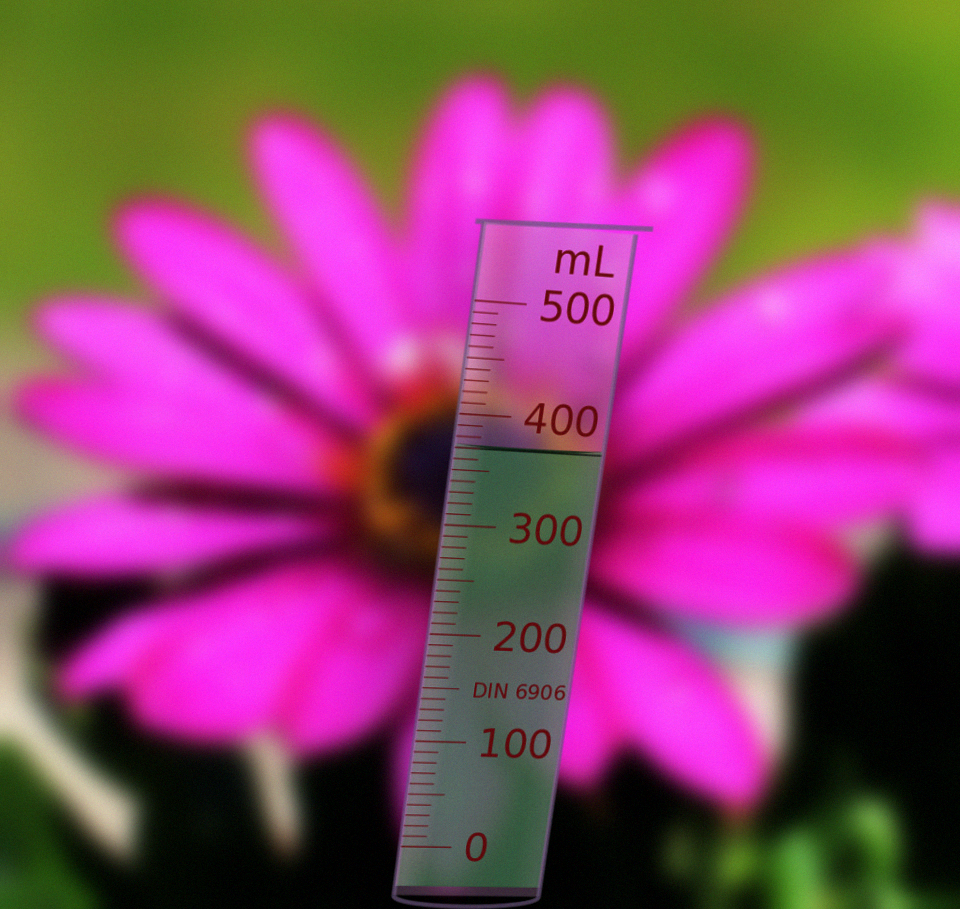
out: mL 370
